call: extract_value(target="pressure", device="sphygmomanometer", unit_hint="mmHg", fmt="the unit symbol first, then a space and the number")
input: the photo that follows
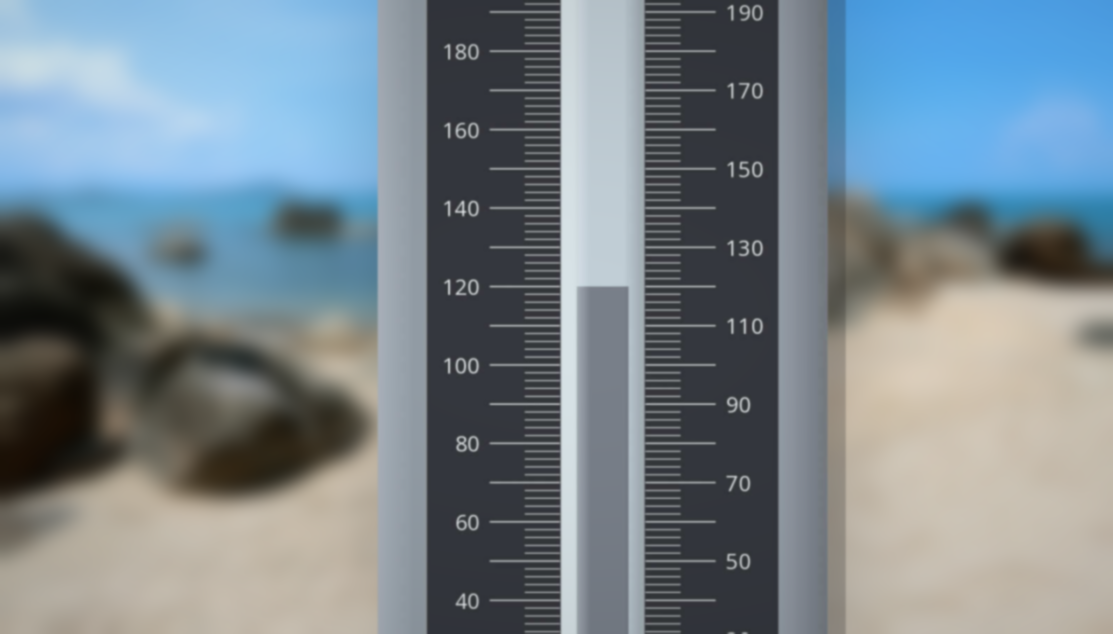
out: mmHg 120
